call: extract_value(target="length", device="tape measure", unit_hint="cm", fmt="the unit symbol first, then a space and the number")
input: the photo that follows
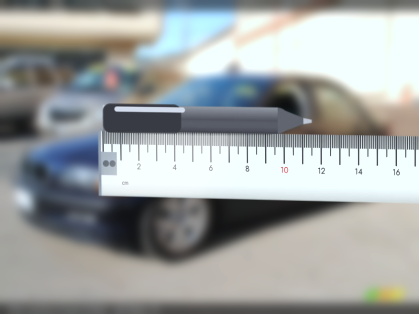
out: cm 11.5
